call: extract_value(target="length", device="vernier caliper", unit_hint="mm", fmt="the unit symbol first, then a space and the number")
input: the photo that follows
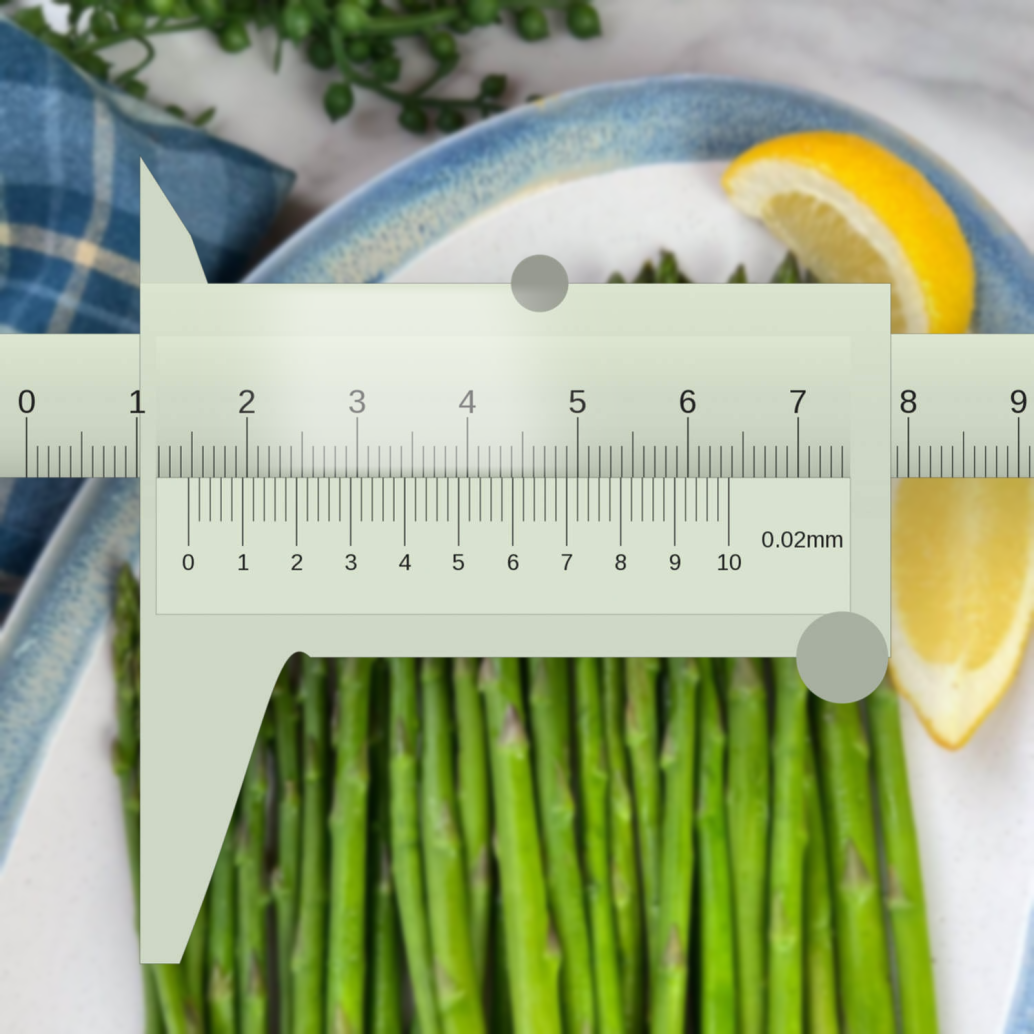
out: mm 14.7
